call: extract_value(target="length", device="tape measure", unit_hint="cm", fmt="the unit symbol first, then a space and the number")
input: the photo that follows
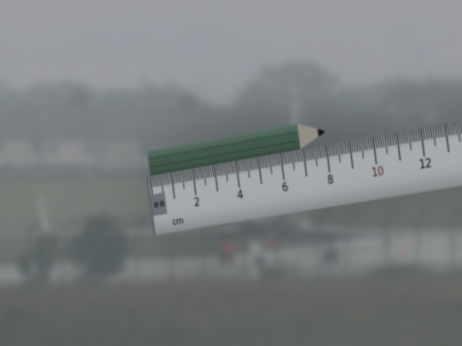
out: cm 8
